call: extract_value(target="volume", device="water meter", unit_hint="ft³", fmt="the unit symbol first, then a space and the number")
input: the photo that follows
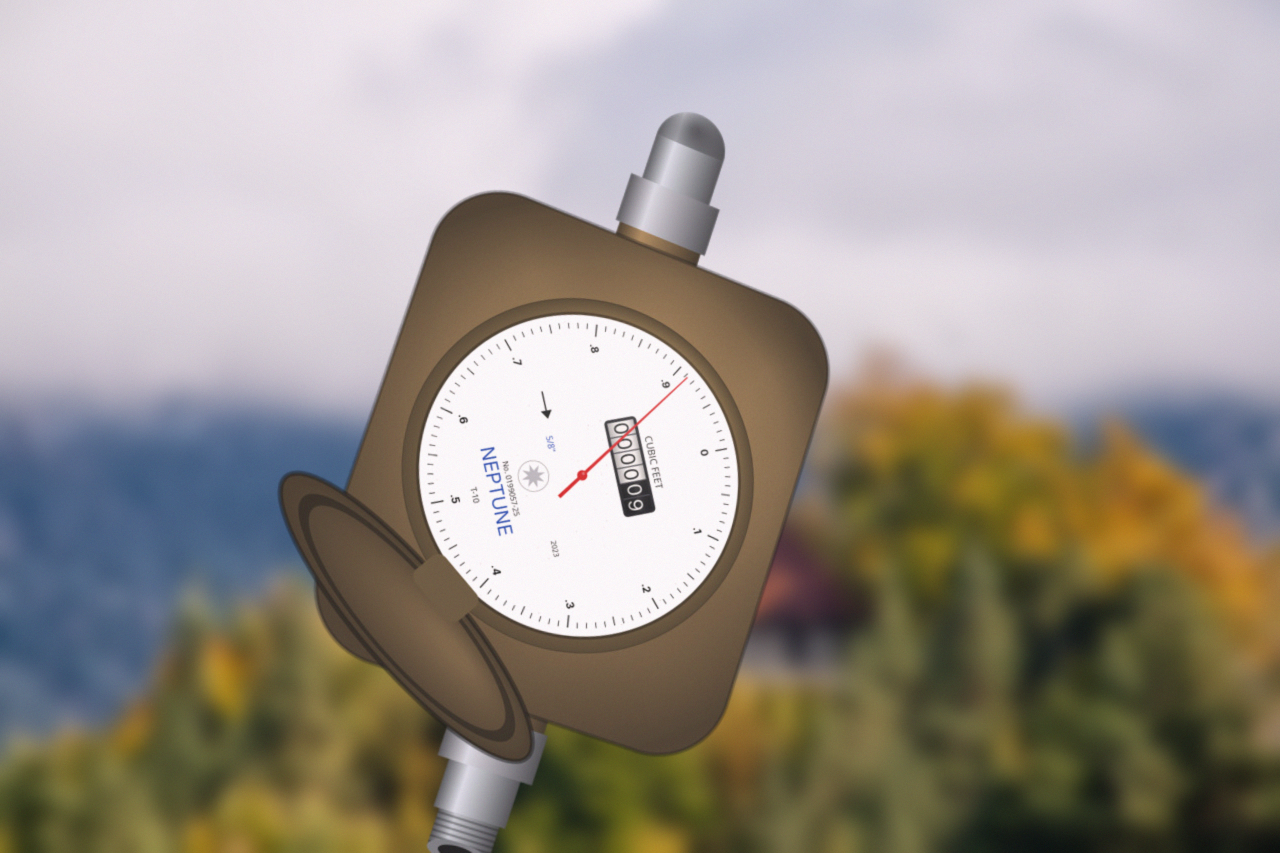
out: ft³ 8.91
